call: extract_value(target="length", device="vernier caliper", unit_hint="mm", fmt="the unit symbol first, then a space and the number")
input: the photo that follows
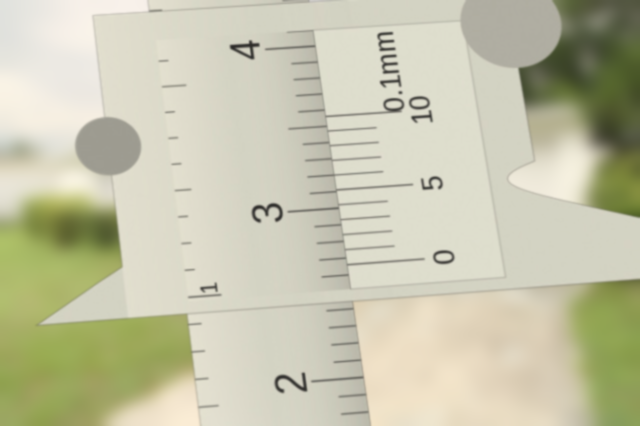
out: mm 26.6
